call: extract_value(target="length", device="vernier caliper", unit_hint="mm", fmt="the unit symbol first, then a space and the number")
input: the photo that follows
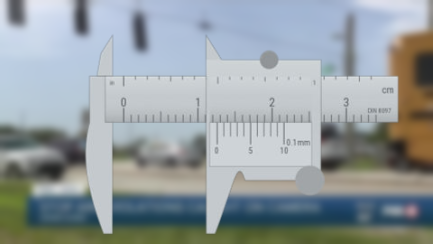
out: mm 12.6
